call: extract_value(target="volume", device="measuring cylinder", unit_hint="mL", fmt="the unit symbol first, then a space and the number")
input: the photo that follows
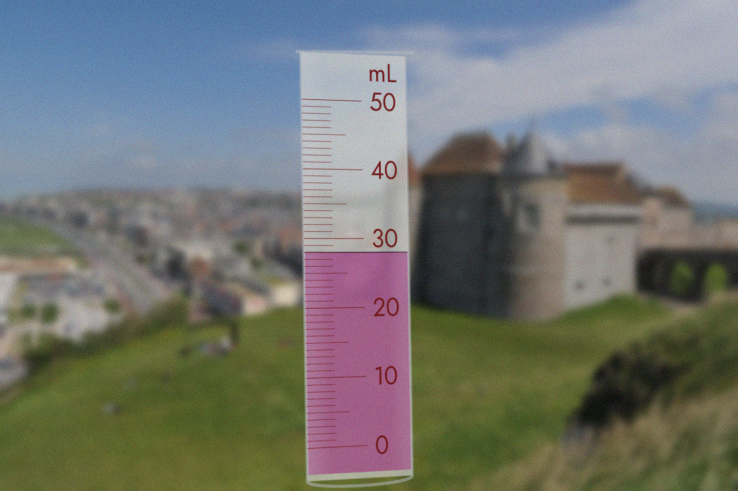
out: mL 28
